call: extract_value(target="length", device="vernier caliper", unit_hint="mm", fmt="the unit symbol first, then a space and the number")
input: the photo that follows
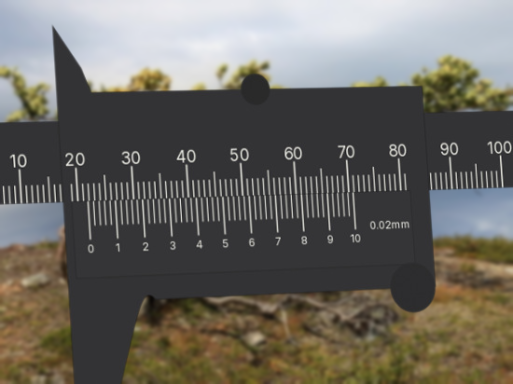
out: mm 21.8
